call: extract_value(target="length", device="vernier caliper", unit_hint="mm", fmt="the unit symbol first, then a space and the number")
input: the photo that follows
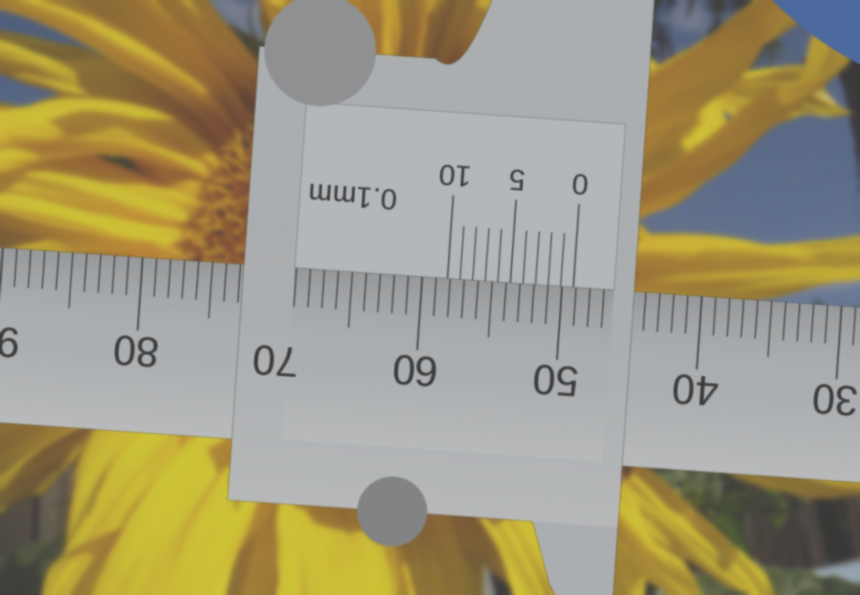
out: mm 49.2
